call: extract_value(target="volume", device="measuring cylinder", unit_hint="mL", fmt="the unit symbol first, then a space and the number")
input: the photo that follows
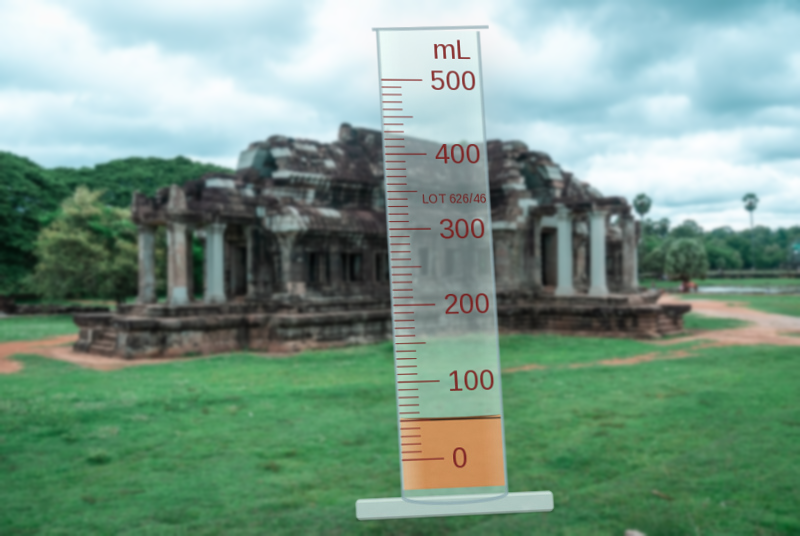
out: mL 50
